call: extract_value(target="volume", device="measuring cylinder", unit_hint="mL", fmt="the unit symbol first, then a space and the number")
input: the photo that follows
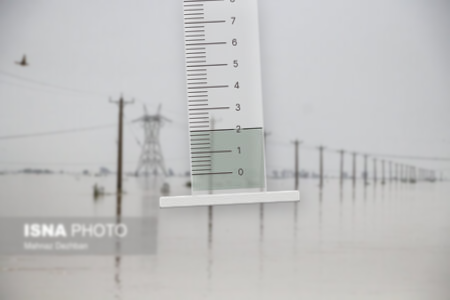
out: mL 2
